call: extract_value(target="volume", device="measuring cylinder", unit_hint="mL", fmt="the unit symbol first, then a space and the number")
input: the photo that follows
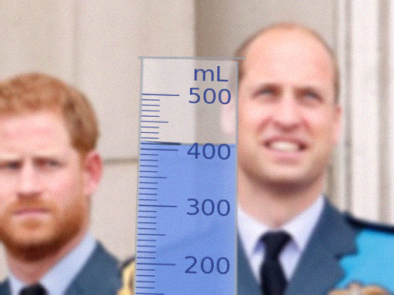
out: mL 410
